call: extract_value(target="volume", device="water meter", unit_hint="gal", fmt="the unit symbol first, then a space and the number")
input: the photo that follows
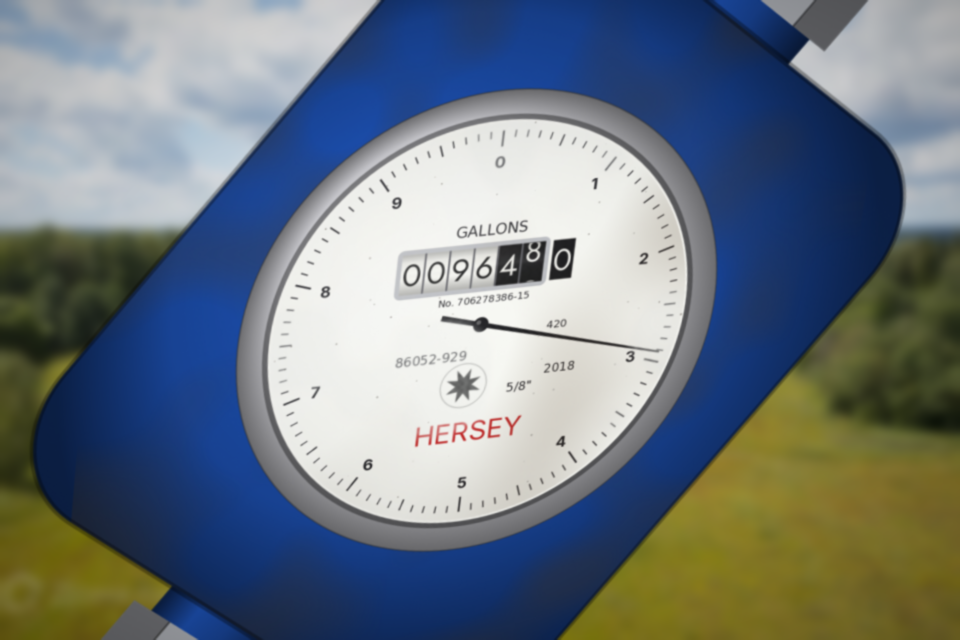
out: gal 96482.9
